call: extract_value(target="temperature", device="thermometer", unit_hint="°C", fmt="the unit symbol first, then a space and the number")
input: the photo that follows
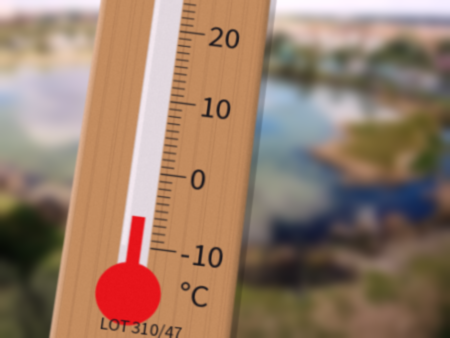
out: °C -6
